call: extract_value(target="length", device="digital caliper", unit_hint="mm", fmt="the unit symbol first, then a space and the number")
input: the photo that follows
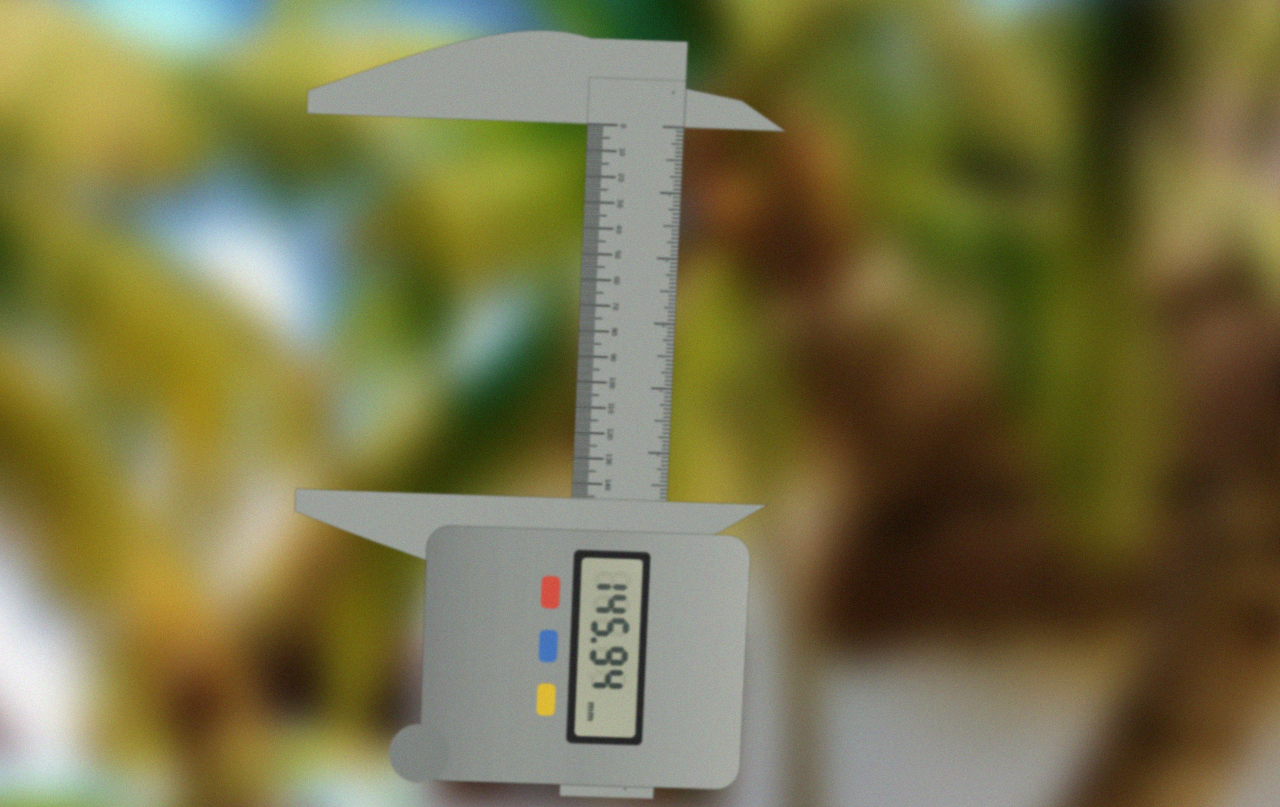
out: mm 145.94
